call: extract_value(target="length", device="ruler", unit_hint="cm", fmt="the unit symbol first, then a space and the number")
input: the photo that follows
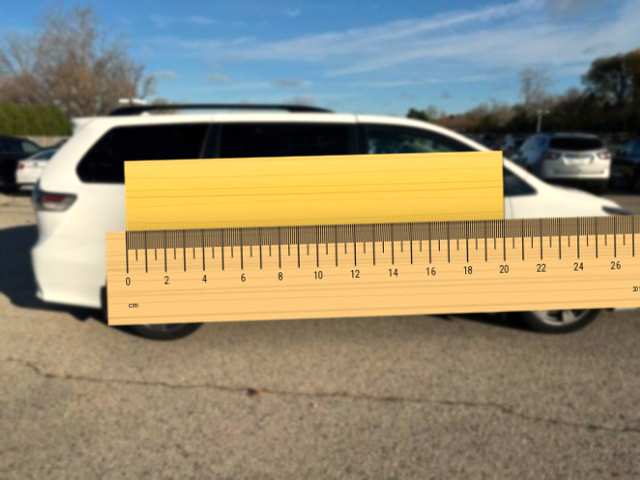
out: cm 20
